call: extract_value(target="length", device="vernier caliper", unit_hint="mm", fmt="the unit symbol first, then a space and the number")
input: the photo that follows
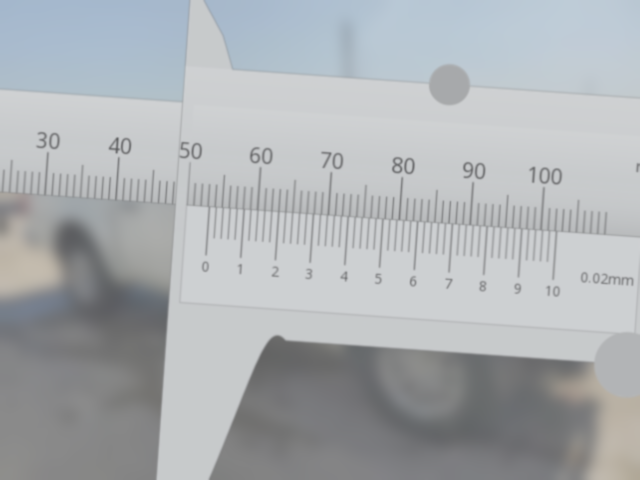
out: mm 53.2
